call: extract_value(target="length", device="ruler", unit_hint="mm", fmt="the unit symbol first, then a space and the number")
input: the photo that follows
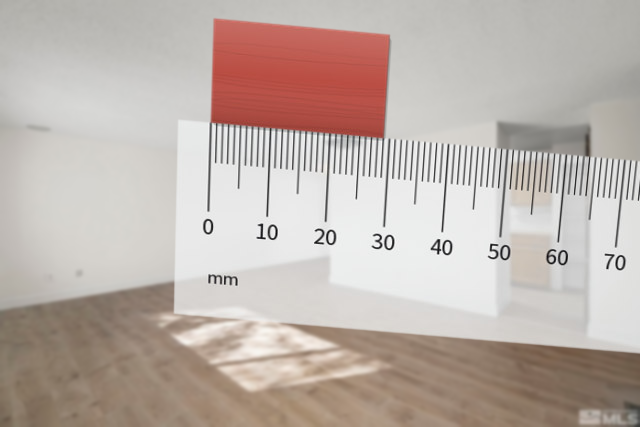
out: mm 29
